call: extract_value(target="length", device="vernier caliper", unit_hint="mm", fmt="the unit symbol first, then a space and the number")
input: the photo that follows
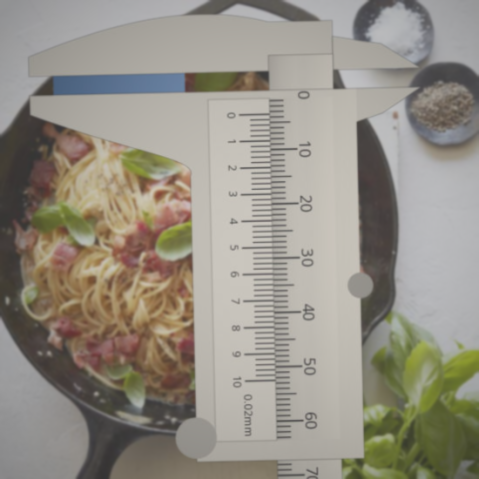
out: mm 3.5
